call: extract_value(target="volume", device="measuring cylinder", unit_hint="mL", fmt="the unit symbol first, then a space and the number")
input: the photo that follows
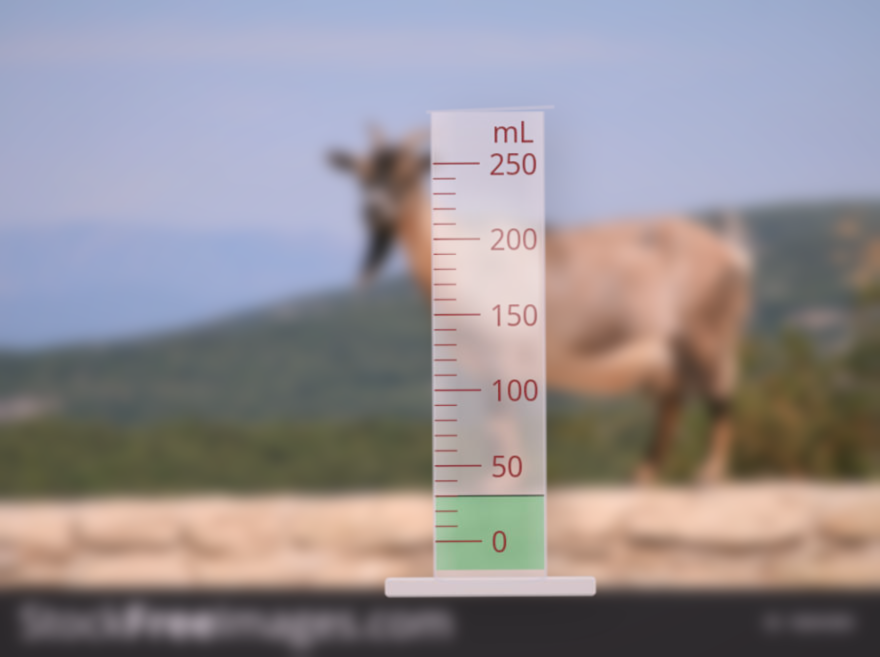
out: mL 30
